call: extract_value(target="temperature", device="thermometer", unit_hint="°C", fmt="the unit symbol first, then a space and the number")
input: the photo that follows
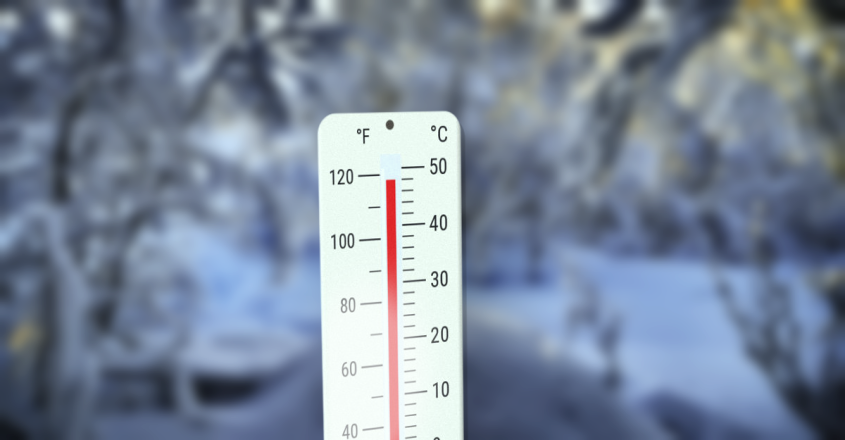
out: °C 48
